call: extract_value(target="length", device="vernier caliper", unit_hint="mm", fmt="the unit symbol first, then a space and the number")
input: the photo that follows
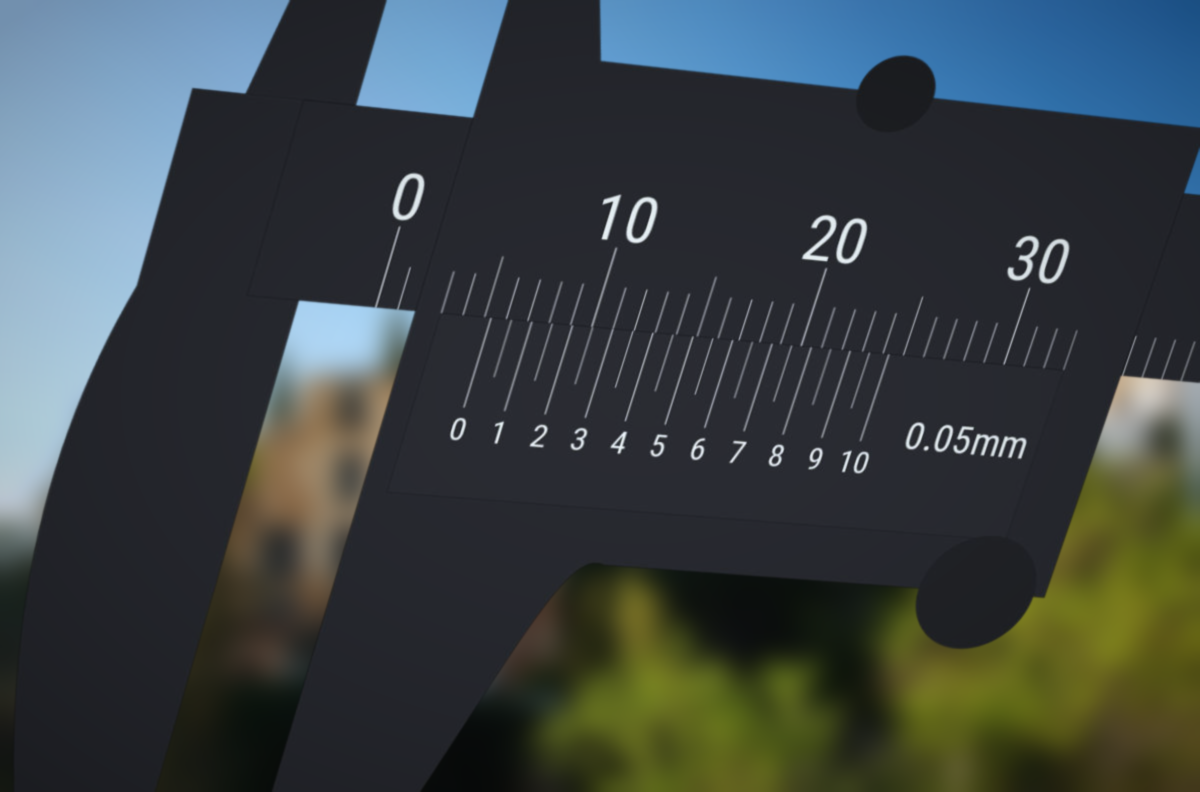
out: mm 5.3
